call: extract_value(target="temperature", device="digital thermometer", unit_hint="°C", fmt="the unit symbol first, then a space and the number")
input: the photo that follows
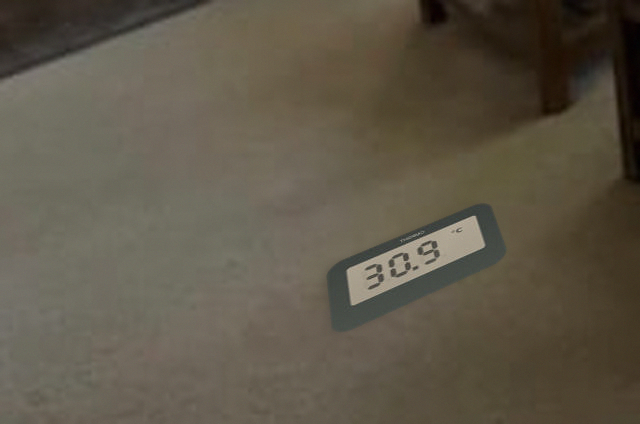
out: °C 30.9
